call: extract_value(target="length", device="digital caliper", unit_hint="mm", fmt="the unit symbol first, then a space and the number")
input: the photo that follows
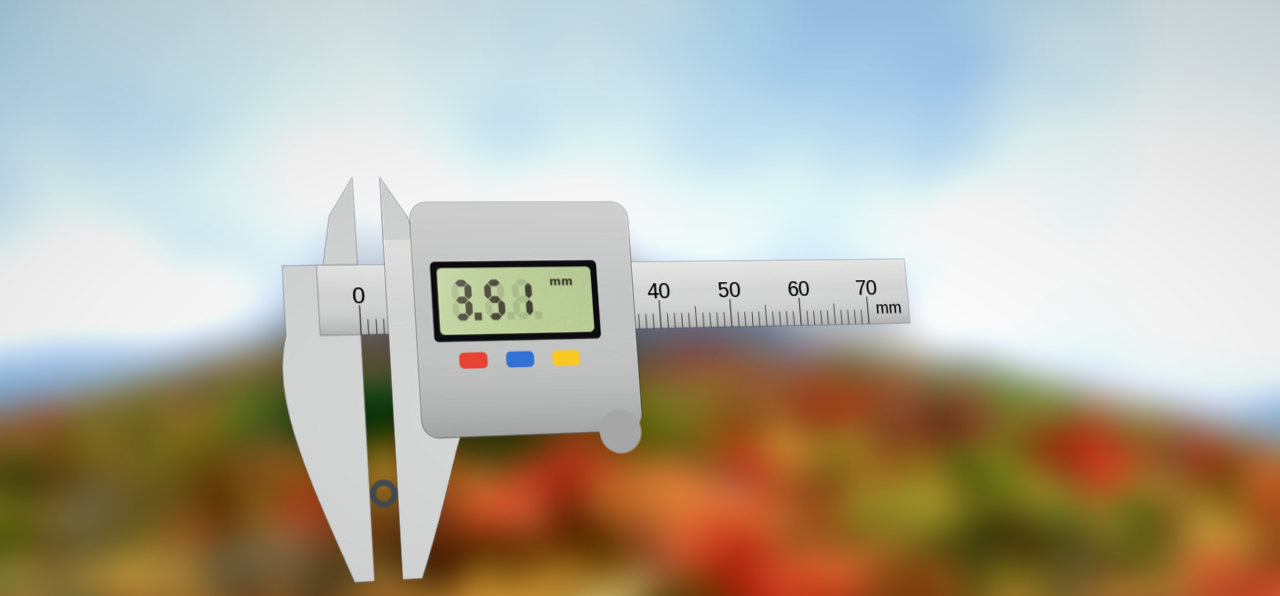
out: mm 3.51
